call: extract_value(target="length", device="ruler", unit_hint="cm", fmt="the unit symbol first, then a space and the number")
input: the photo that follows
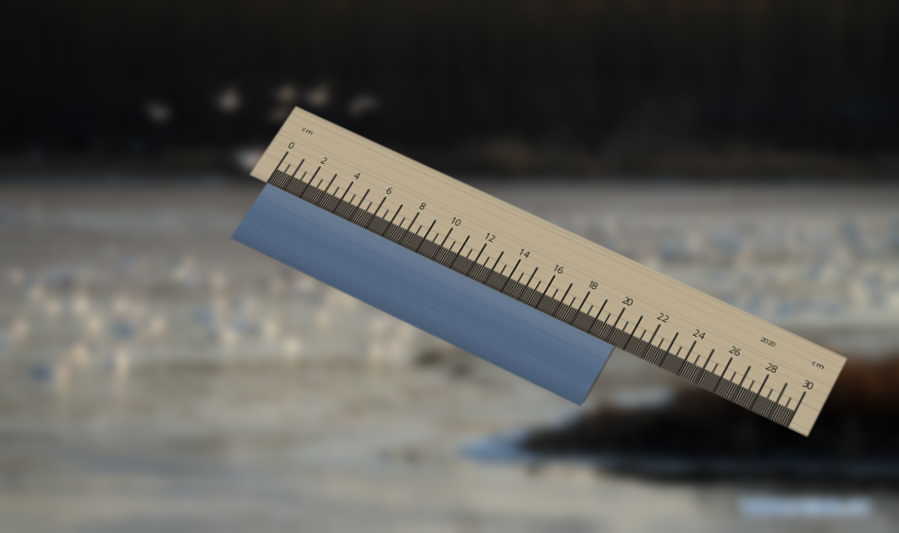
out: cm 20.5
